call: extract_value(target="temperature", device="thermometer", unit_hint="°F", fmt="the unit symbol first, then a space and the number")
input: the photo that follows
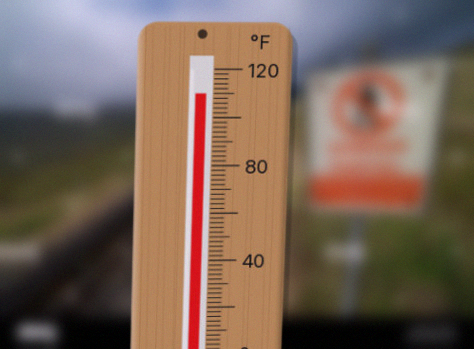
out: °F 110
